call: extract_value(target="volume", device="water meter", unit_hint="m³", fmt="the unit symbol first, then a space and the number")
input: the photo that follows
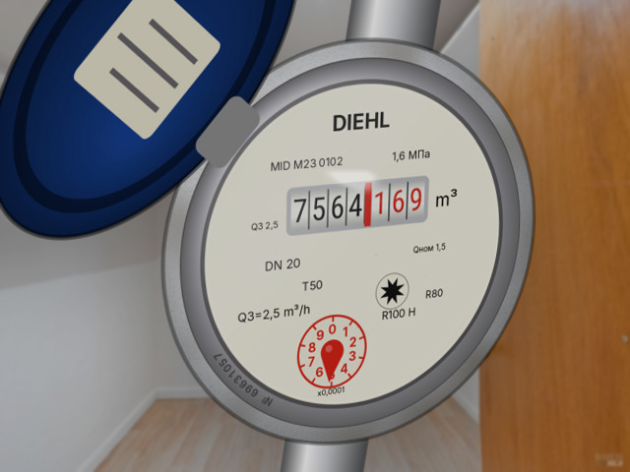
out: m³ 7564.1695
